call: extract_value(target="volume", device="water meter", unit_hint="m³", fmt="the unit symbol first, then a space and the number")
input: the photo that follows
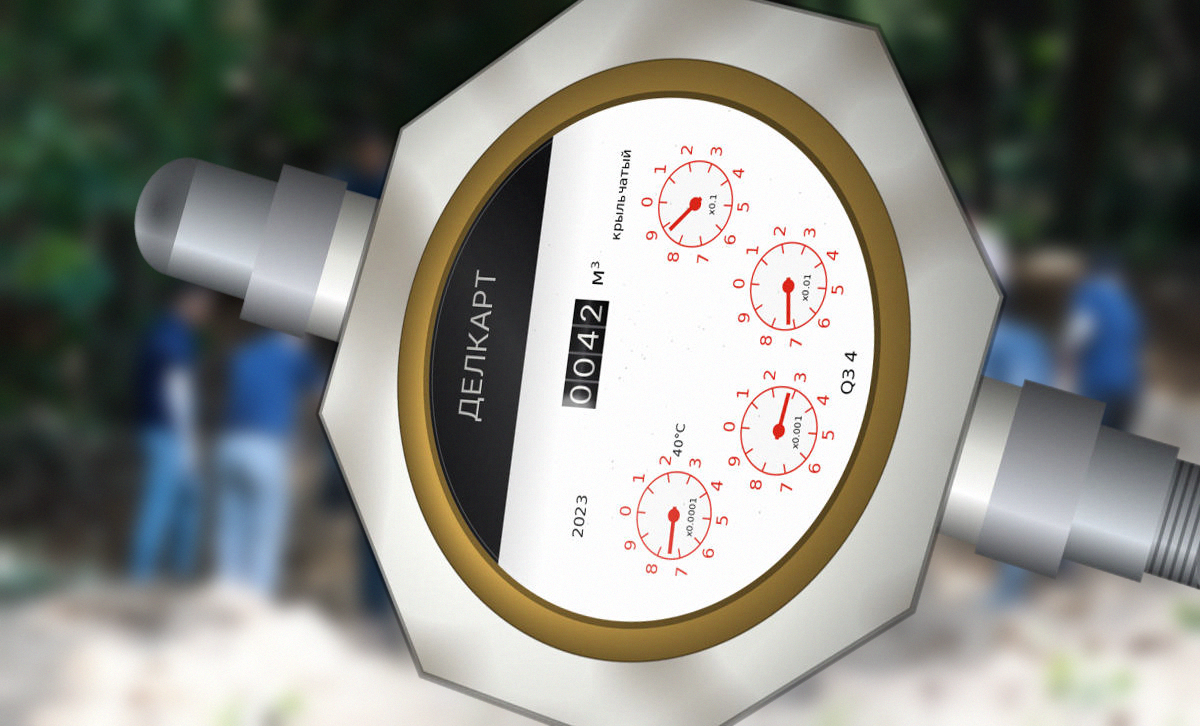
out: m³ 42.8727
